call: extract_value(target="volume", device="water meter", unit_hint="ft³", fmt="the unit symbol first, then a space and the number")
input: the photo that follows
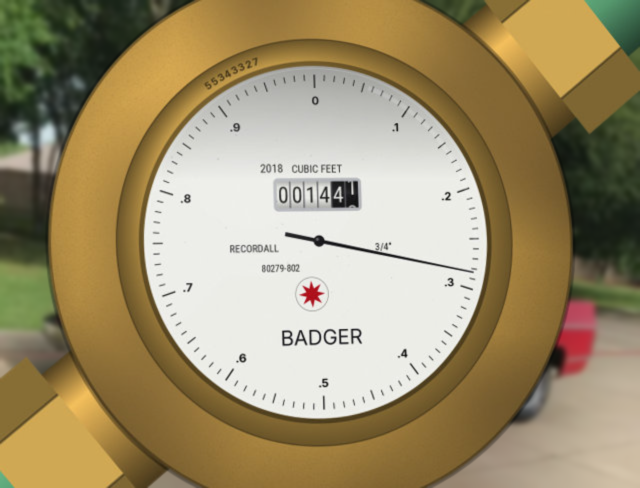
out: ft³ 1441.28
